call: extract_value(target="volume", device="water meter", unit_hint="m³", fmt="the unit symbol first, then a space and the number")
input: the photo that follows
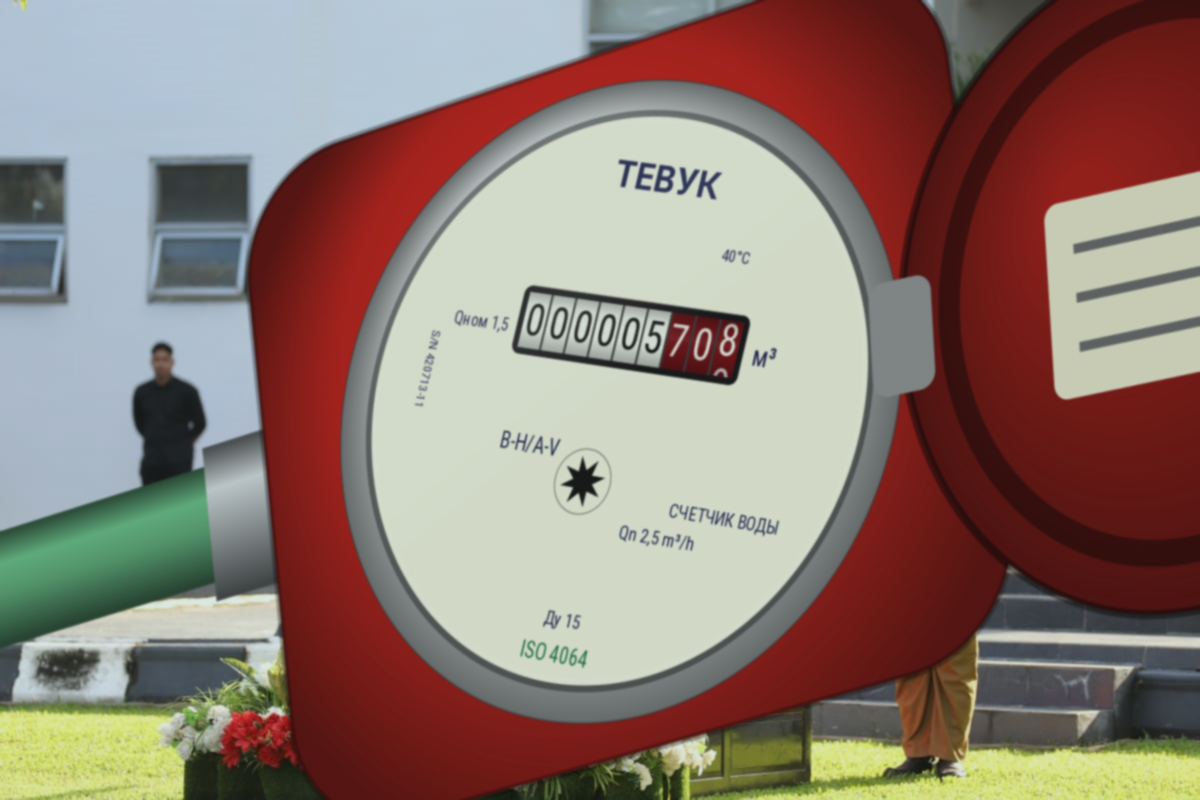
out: m³ 5.708
